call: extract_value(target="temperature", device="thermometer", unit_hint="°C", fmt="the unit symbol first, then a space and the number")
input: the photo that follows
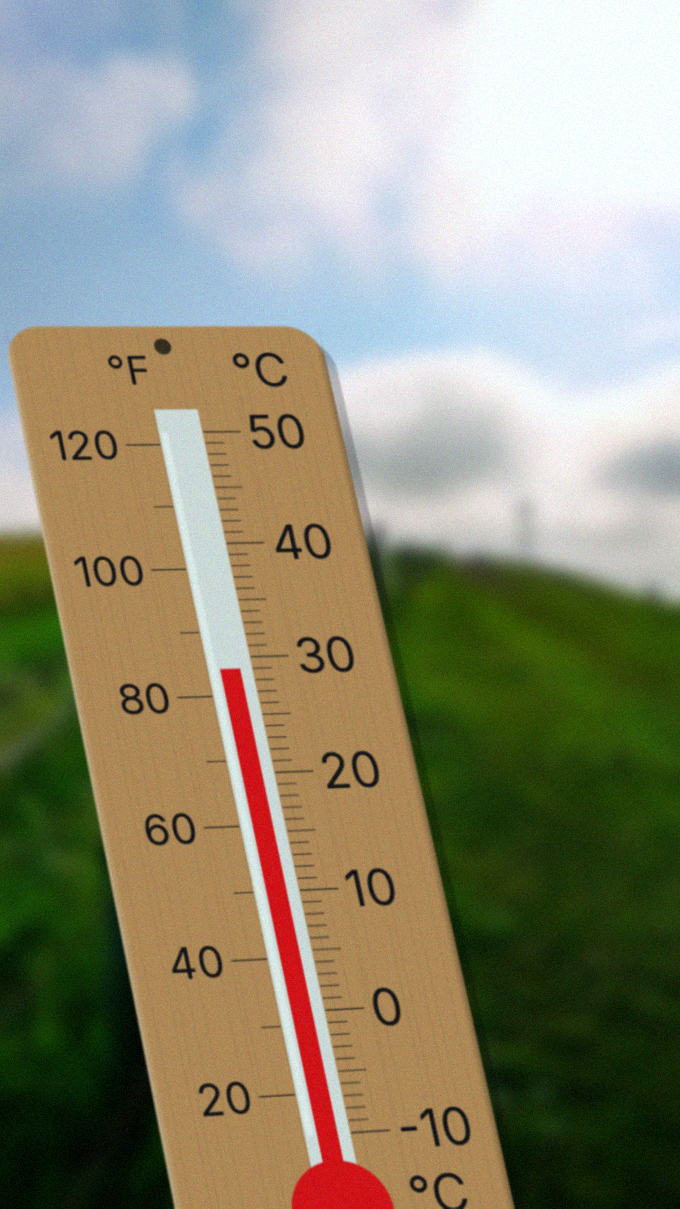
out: °C 29
